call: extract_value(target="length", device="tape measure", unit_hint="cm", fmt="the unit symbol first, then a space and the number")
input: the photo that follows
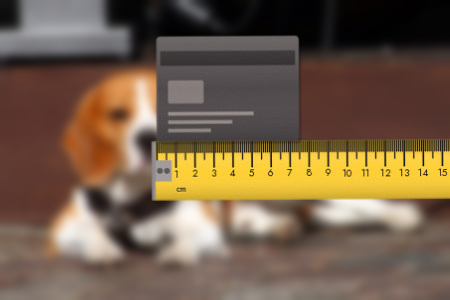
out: cm 7.5
